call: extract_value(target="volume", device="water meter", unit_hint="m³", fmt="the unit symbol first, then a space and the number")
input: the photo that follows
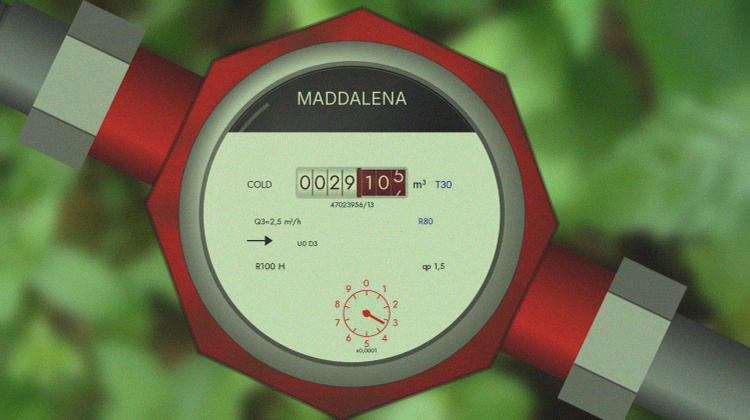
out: m³ 29.1053
